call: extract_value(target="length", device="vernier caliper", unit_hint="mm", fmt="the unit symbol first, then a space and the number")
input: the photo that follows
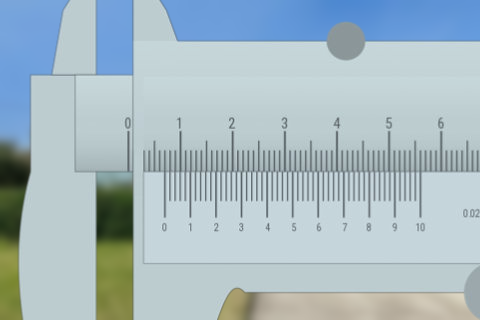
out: mm 7.0
